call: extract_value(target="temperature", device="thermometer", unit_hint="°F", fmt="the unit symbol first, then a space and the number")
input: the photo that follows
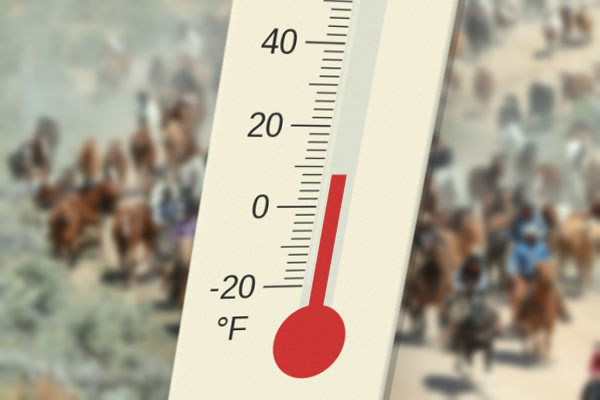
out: °F 8
